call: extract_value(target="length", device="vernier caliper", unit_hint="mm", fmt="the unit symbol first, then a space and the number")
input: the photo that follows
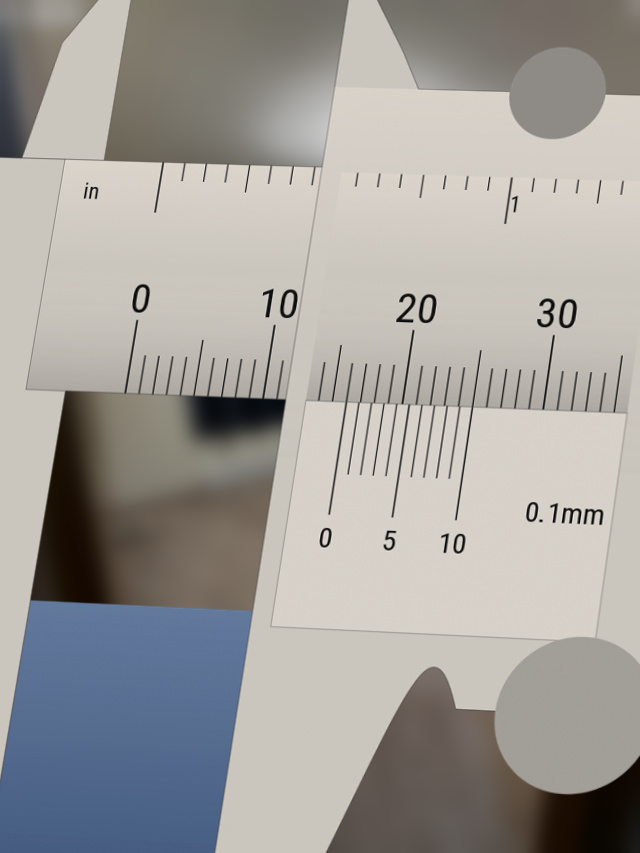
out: mm 16.0
